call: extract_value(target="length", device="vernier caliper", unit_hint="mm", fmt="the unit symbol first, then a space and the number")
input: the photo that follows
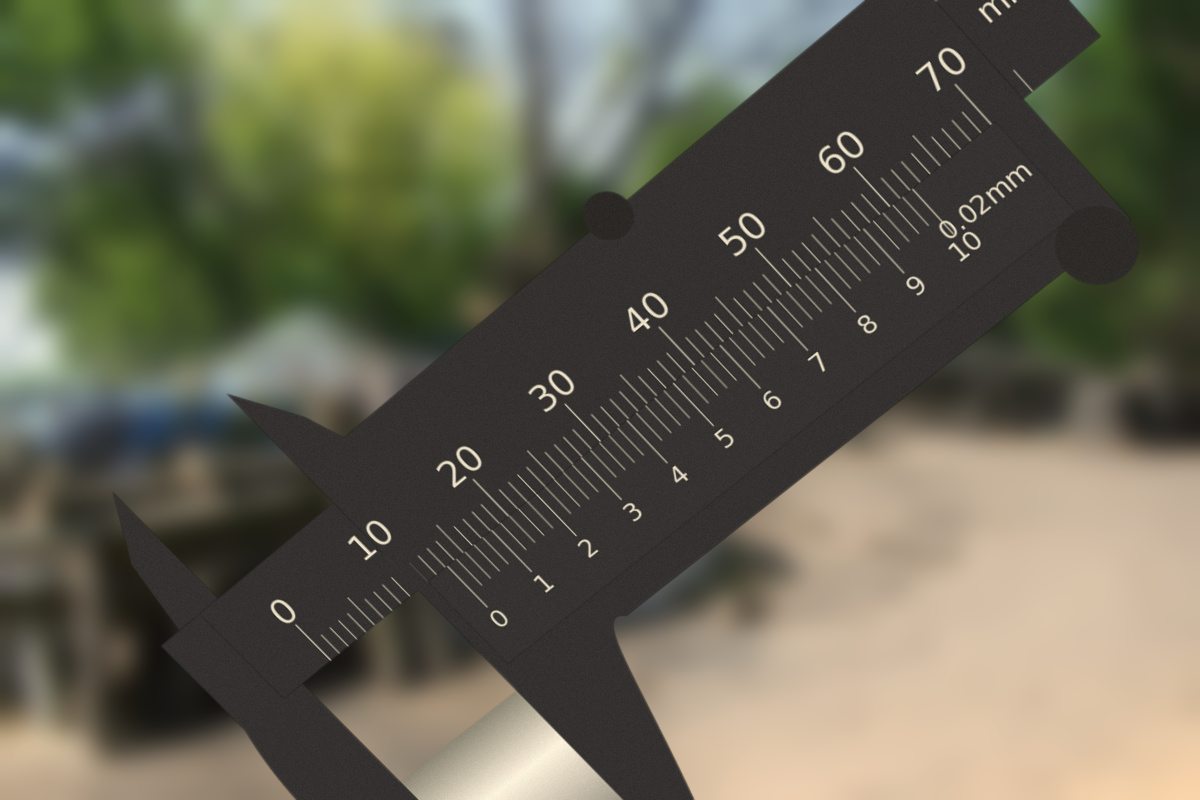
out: mm 13.2
